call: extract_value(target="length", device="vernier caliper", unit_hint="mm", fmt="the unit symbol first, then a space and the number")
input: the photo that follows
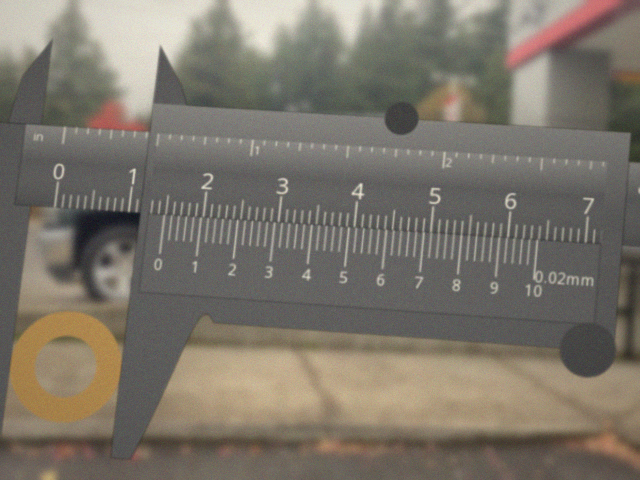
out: mm 14.8
